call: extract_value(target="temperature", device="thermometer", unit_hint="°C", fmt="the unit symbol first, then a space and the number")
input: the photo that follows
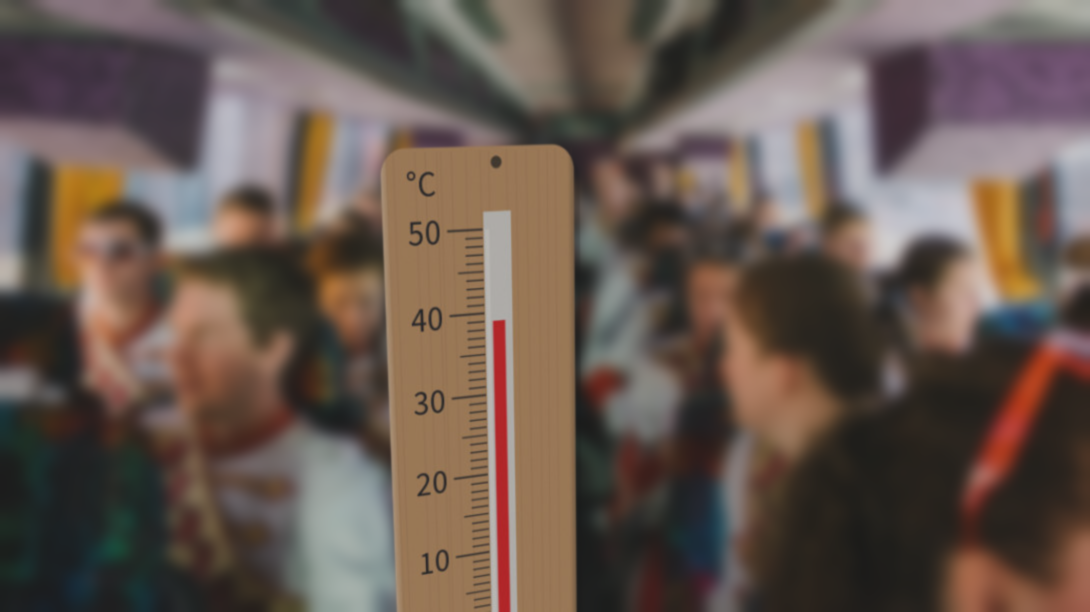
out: °C 39
